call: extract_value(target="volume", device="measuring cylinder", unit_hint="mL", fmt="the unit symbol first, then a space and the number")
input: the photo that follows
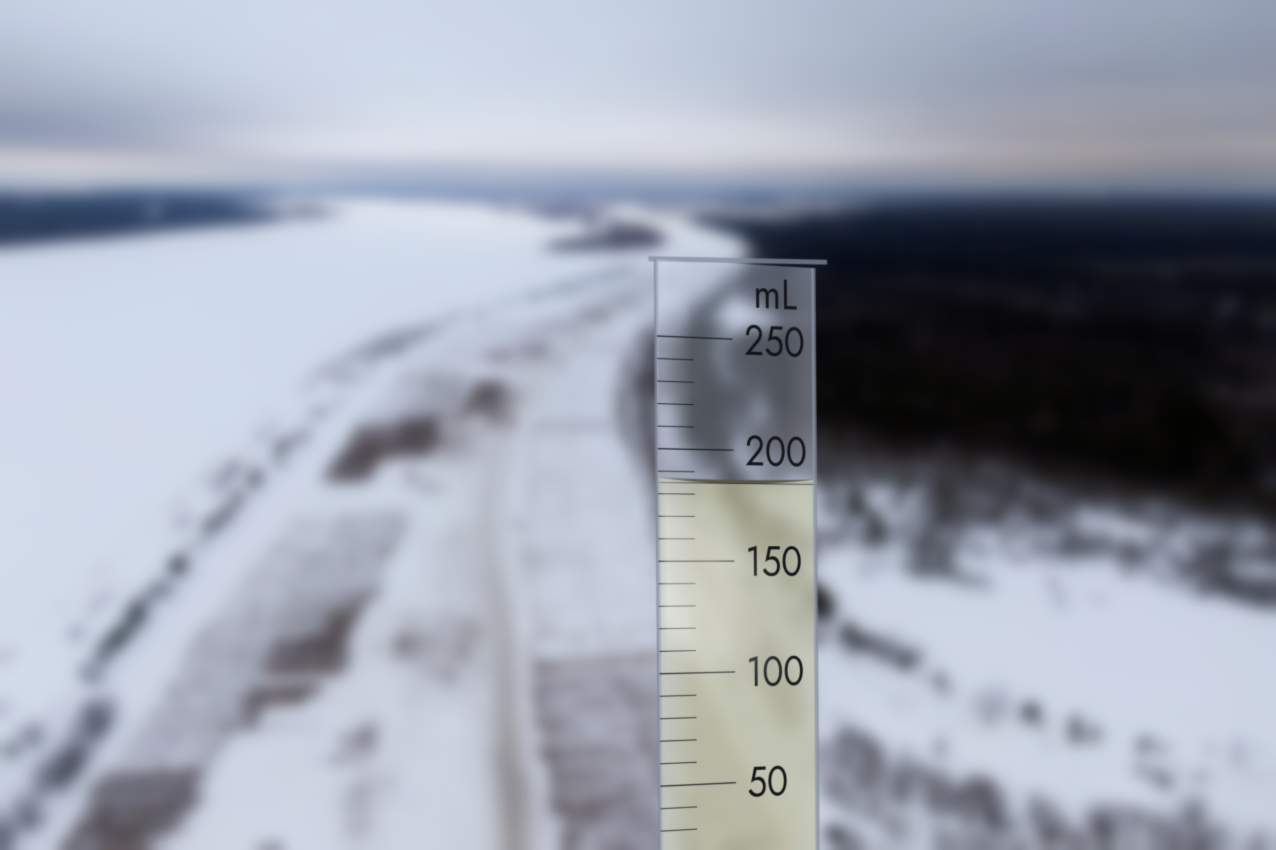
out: mL 185
